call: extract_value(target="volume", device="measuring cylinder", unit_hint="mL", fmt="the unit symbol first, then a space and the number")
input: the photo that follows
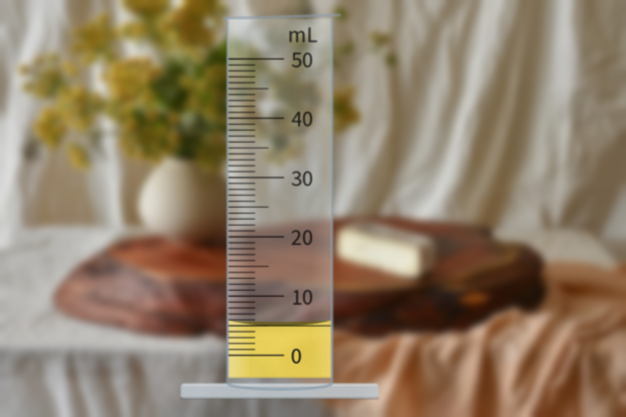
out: mL 5
